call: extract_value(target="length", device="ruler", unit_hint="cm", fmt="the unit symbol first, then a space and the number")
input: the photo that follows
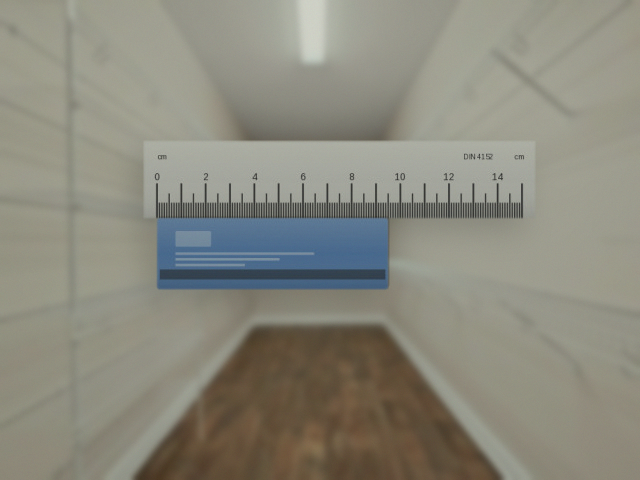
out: cm 9.5
